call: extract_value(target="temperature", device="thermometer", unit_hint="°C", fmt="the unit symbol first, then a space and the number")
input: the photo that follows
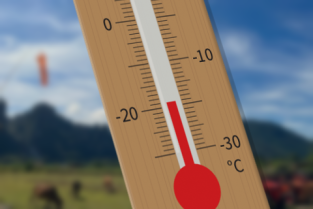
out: °C -19
